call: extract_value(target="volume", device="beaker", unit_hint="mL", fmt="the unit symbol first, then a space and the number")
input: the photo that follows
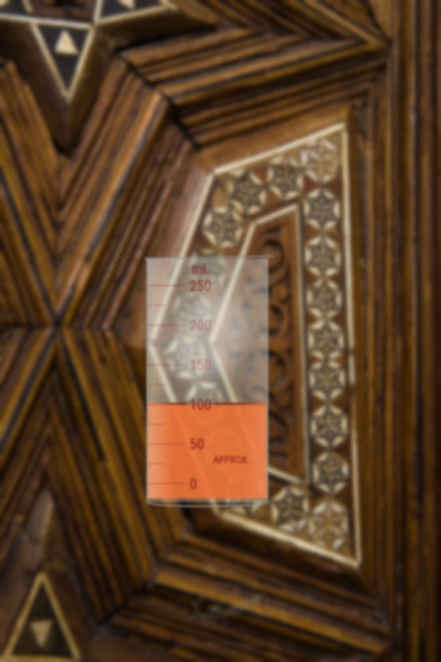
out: mL 100
